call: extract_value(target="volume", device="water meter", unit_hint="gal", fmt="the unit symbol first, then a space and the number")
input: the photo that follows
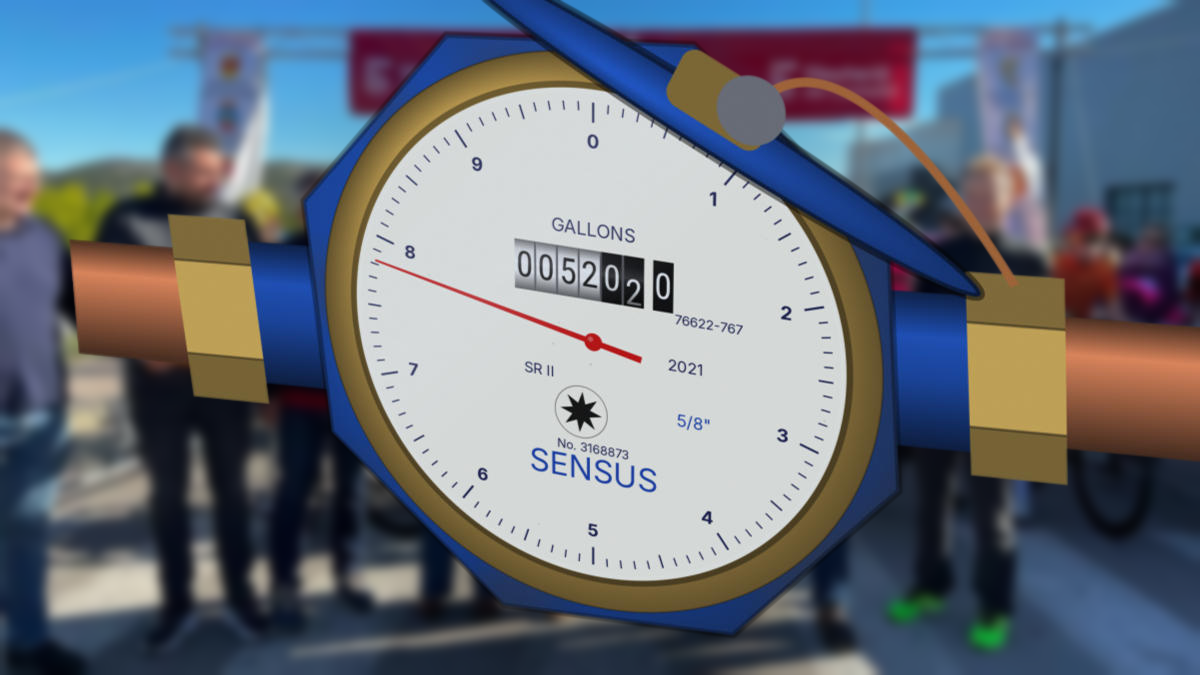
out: gal 52017.8
